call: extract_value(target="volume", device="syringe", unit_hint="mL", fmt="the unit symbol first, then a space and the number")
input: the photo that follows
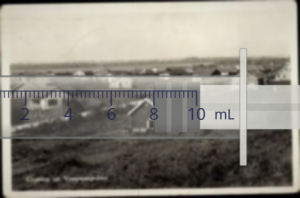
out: mL 8
